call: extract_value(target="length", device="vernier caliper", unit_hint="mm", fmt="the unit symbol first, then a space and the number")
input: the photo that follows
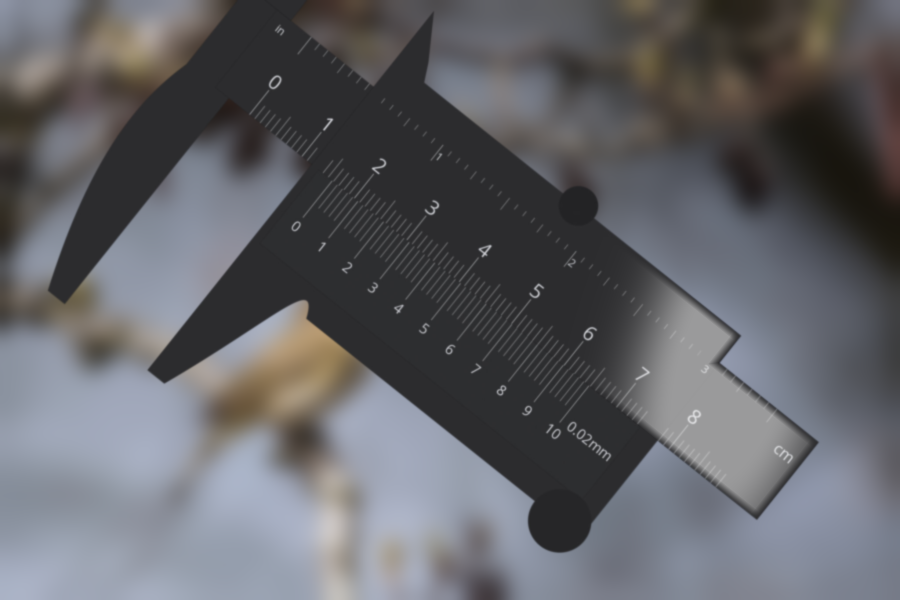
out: mm 15.8
